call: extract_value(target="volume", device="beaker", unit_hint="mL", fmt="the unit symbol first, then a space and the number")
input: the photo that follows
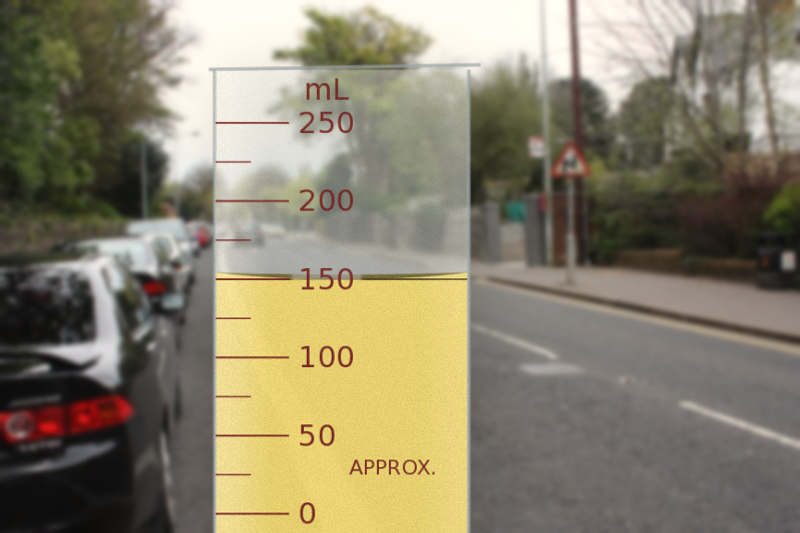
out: mL 150
